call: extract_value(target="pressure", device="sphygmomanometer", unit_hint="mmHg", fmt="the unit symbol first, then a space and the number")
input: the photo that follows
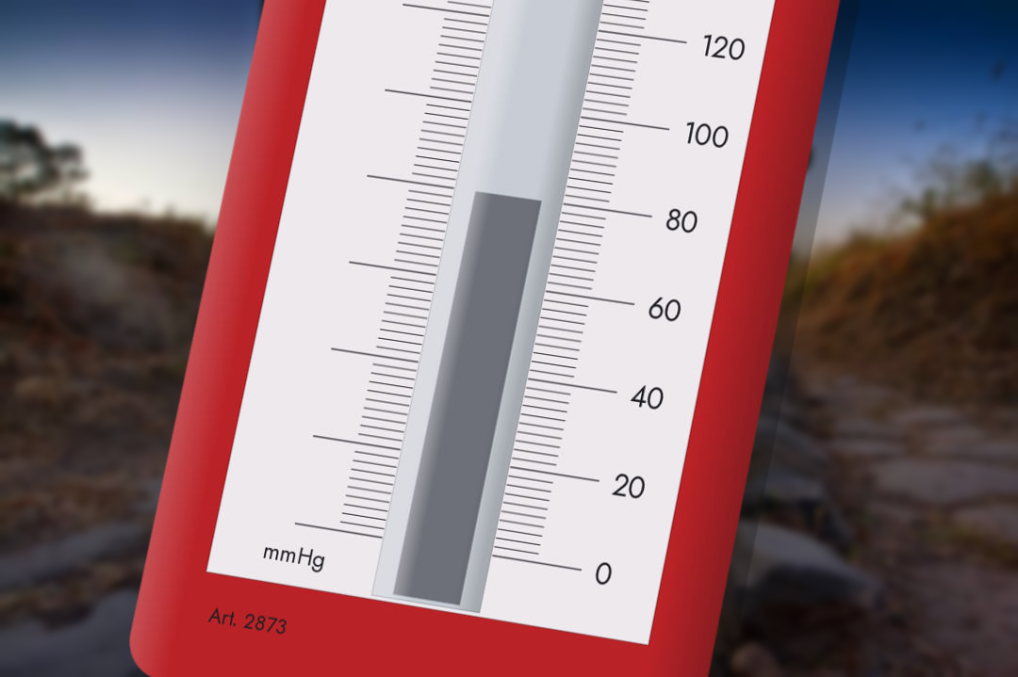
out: mmHg 80
